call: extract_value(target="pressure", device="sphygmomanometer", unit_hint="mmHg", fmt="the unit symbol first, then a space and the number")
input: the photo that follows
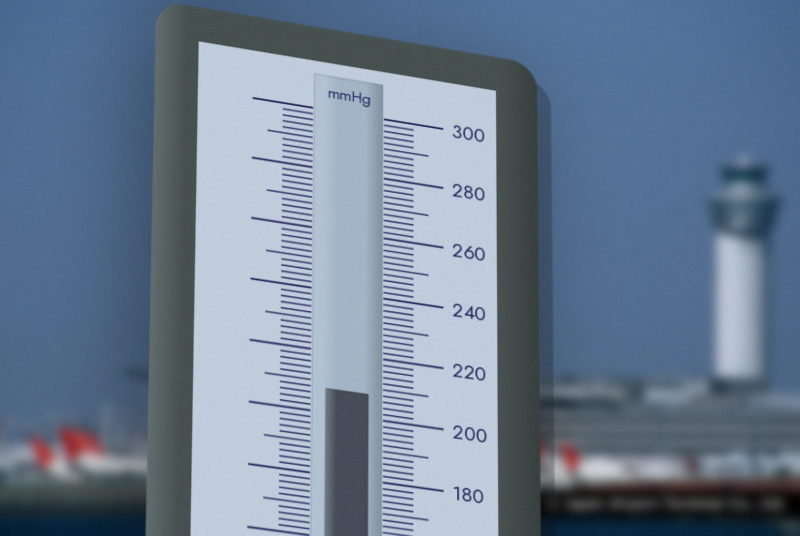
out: mmHg 208
